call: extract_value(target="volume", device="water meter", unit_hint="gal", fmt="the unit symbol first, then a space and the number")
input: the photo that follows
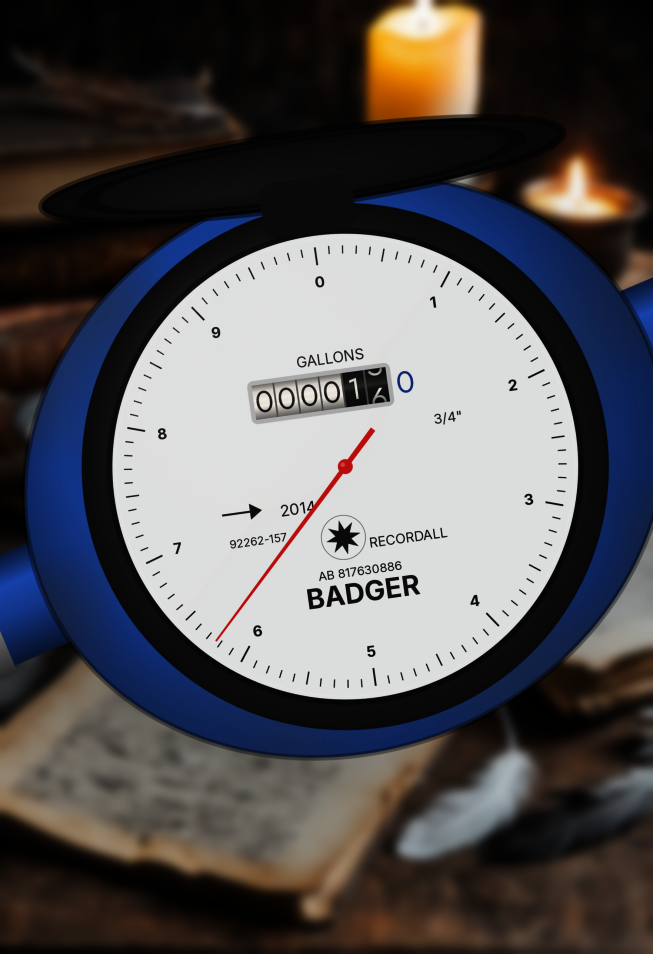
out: gal 156.2
